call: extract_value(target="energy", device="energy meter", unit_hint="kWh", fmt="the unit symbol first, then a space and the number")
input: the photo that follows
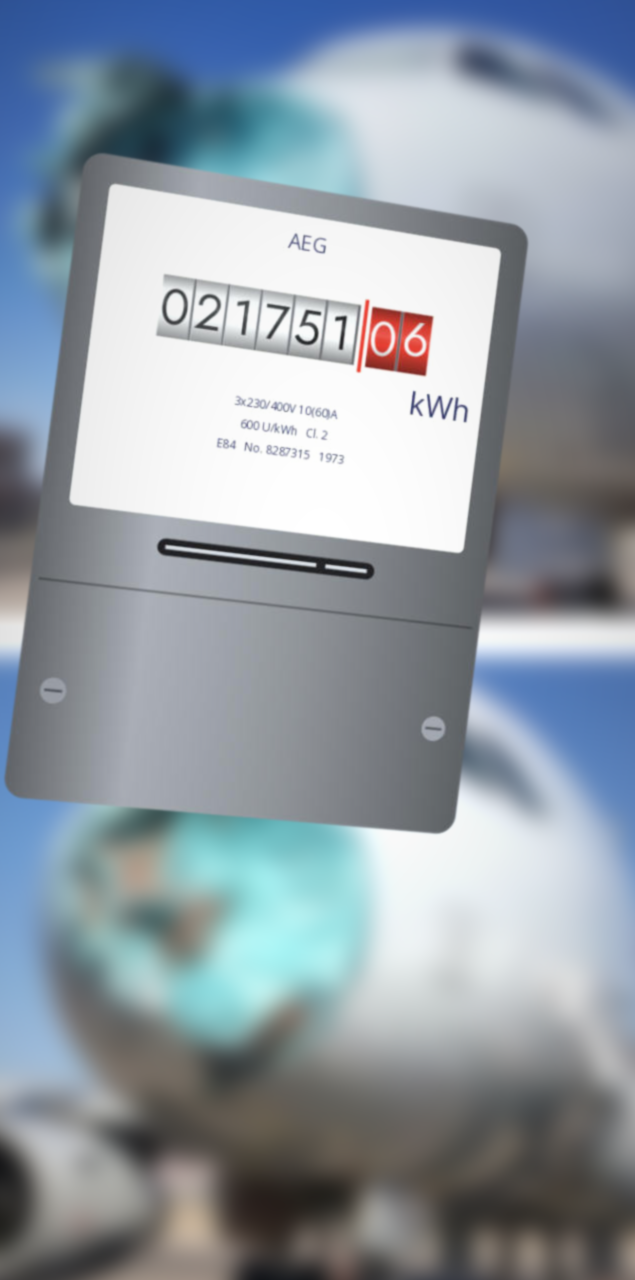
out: kWh 21751.06
